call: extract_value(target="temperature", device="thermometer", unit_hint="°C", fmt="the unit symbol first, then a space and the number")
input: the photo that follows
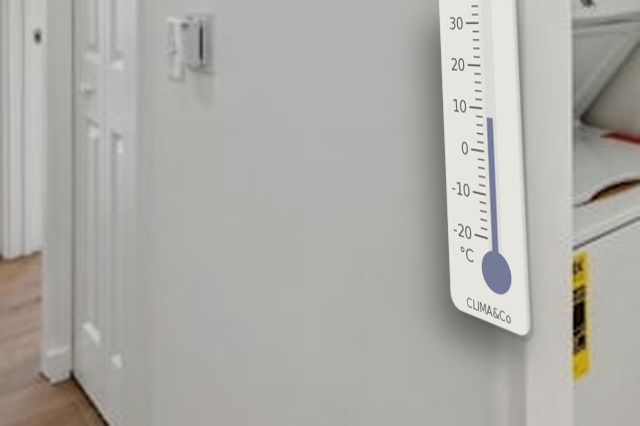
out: °C 8
